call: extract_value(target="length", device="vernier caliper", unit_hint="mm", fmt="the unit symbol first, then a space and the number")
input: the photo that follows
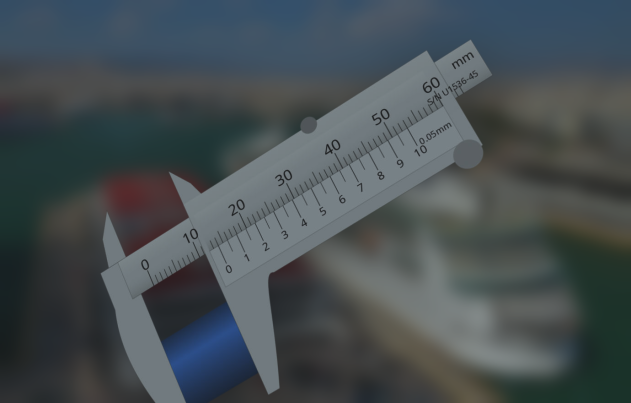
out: mm 14.0
